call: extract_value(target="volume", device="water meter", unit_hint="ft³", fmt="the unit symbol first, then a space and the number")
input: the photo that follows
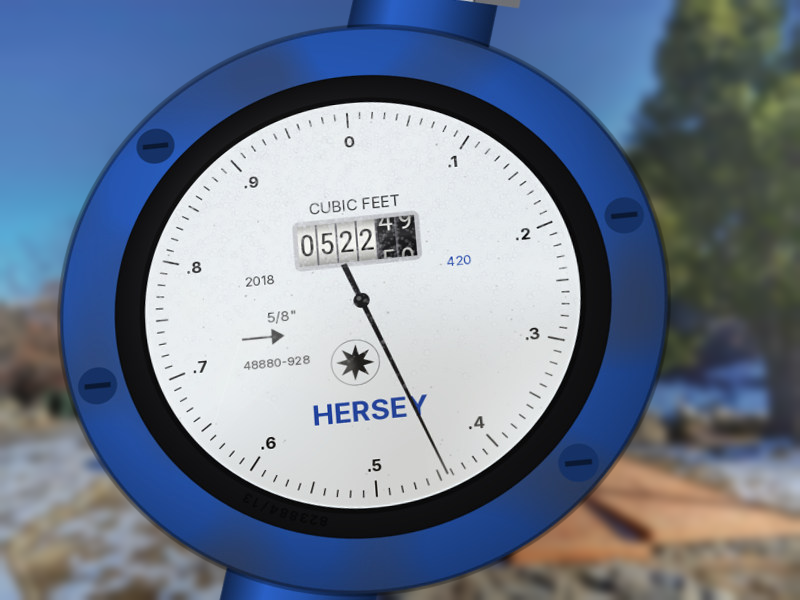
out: ft³ 52249.44
